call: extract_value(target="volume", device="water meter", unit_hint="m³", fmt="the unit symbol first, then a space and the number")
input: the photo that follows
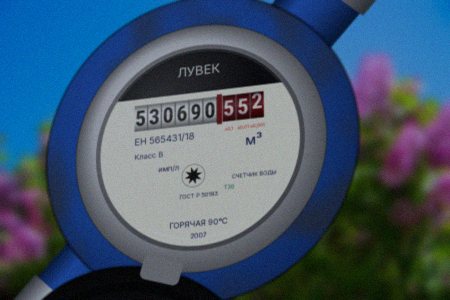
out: m³ 530690.552
